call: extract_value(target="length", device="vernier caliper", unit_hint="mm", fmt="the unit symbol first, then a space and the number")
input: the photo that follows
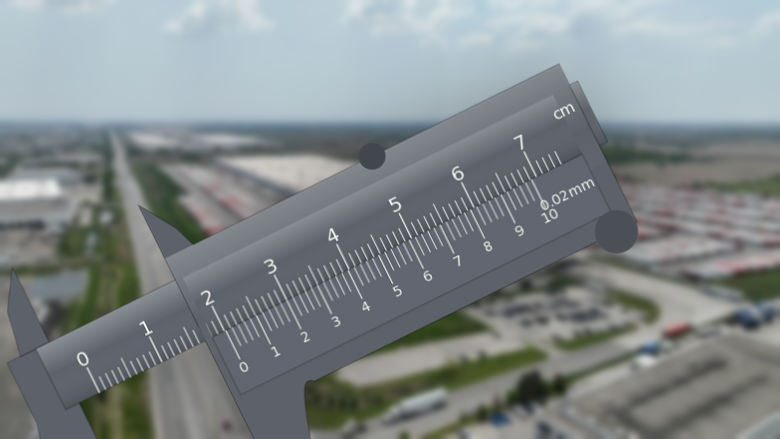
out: mm 20.2
